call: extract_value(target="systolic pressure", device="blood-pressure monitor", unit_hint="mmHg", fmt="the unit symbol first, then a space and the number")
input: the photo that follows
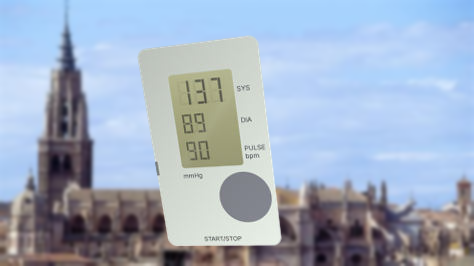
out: mmHg 137
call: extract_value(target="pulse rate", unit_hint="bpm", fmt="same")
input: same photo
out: bpm 90
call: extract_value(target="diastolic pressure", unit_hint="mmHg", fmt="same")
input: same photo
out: mmHg 89
